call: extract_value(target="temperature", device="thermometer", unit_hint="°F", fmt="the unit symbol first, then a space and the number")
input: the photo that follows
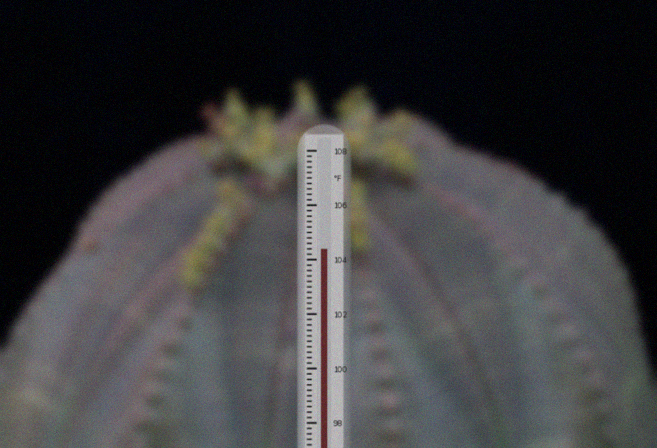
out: °F 104.4
